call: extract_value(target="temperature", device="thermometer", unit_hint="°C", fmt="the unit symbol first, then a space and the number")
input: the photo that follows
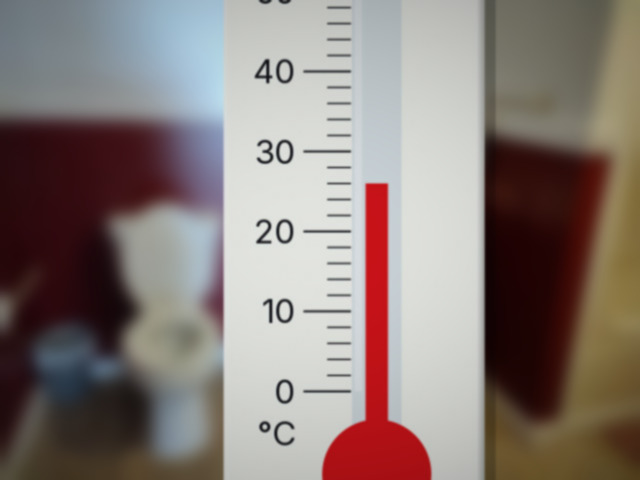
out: °C 26
